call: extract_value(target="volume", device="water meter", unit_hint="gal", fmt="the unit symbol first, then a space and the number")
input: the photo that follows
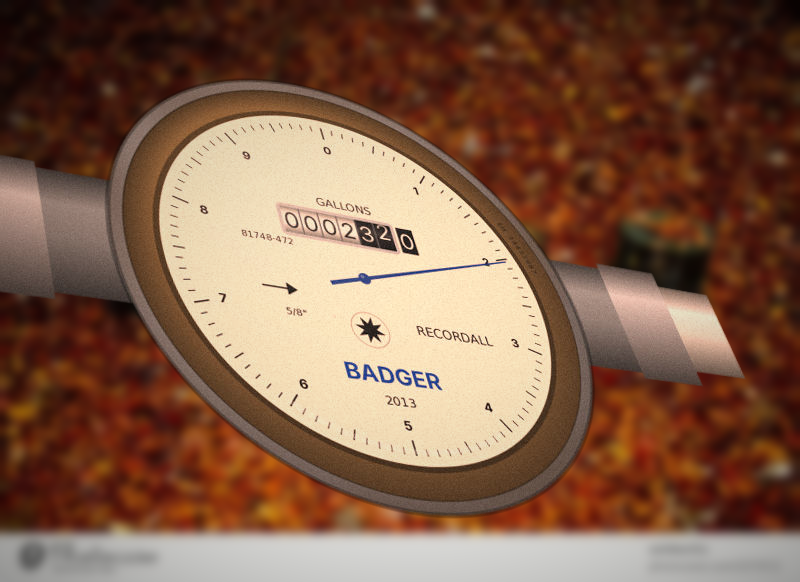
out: gal 2322.0
